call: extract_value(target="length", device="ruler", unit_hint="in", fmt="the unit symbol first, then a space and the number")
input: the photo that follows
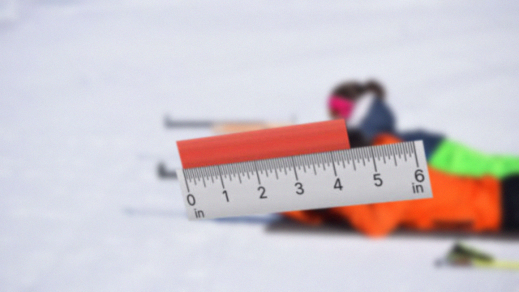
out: in 4.5
